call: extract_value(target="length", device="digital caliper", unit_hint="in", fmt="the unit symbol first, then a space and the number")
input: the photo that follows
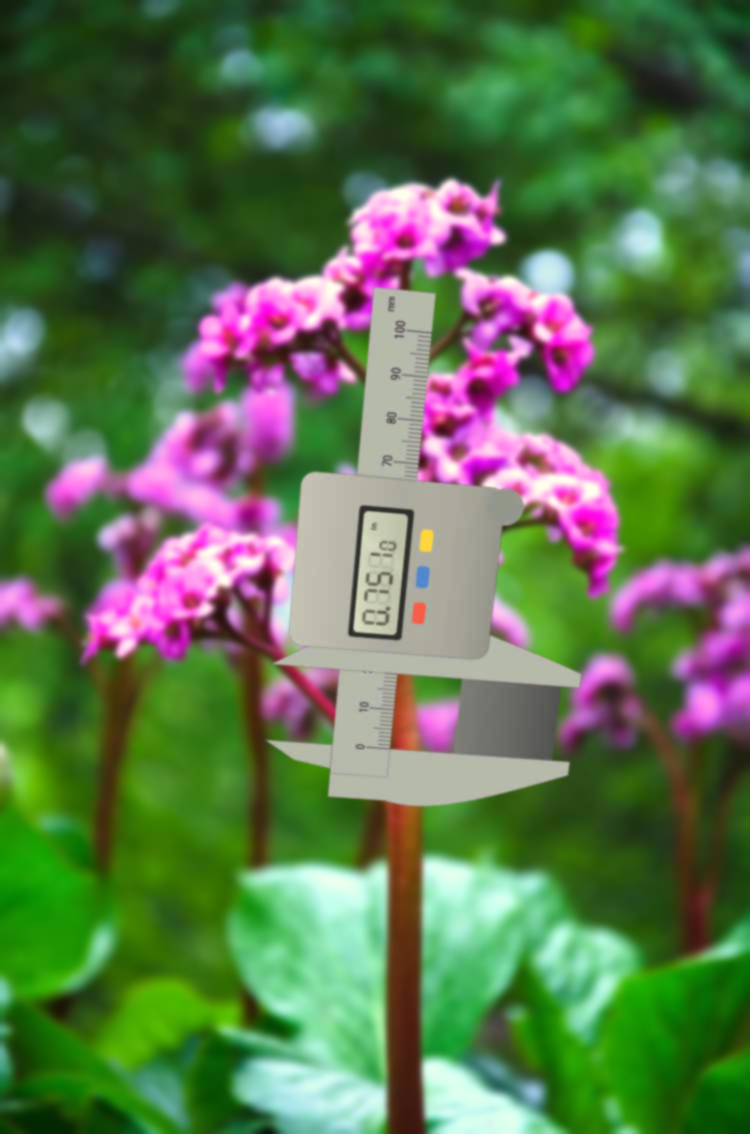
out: in 0.7510
